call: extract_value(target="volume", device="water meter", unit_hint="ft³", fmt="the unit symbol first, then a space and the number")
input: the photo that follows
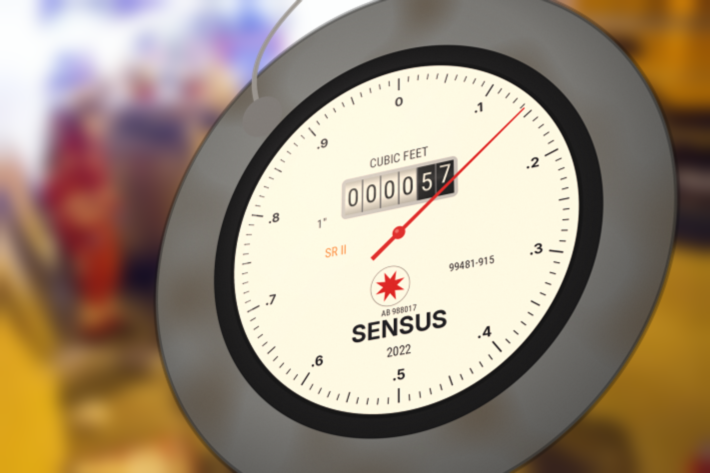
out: ft³ 57.14
